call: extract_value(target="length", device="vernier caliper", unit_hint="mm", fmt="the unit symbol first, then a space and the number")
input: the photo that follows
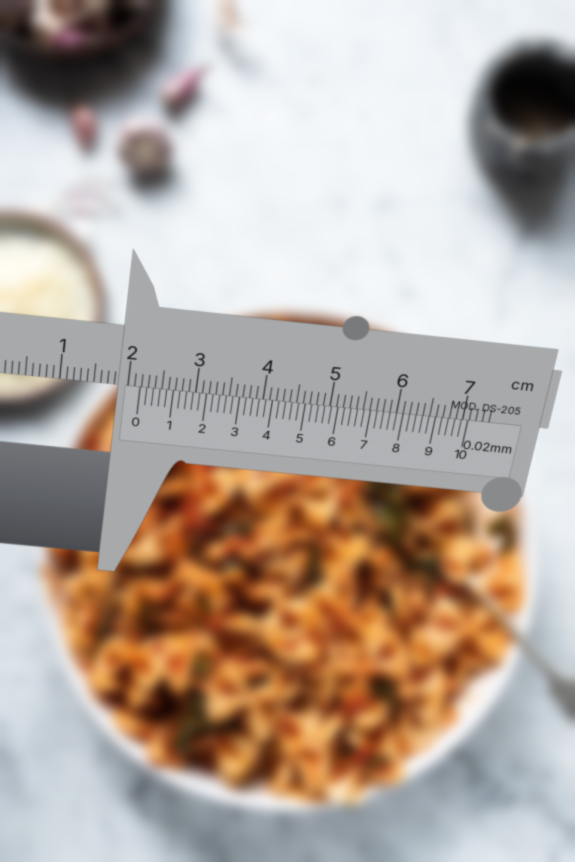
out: mm 21.8
